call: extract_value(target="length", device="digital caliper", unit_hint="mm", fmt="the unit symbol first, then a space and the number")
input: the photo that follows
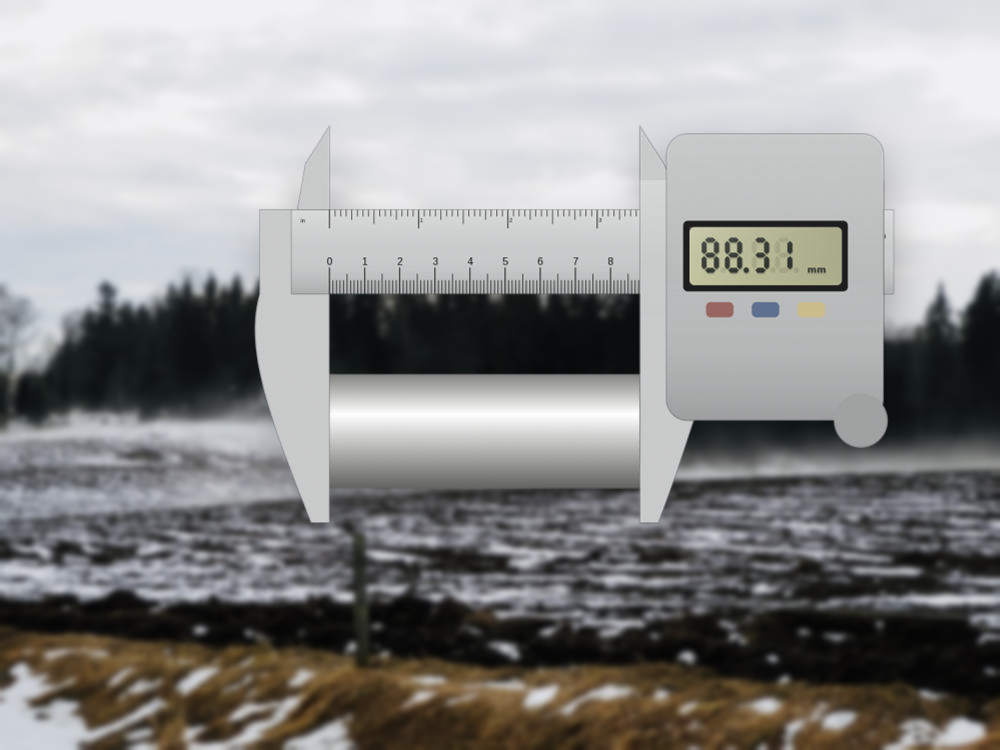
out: mm 88.31
